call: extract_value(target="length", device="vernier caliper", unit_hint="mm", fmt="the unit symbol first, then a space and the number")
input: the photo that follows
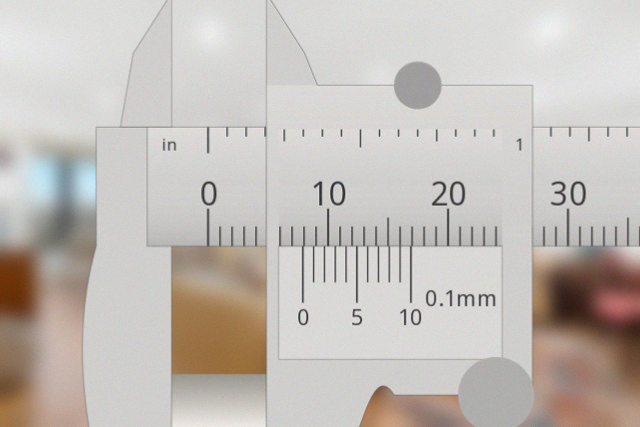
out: mm 7.9
